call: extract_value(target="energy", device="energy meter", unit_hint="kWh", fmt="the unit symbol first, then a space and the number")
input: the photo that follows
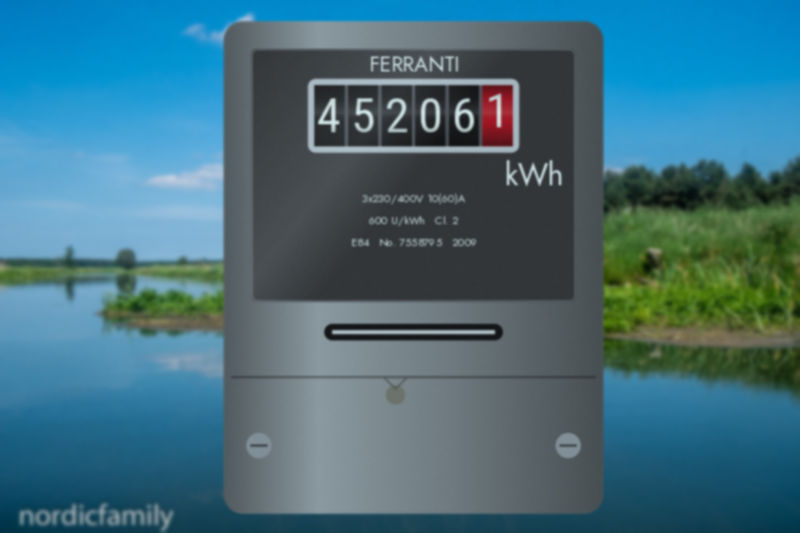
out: kWh 45206.1
